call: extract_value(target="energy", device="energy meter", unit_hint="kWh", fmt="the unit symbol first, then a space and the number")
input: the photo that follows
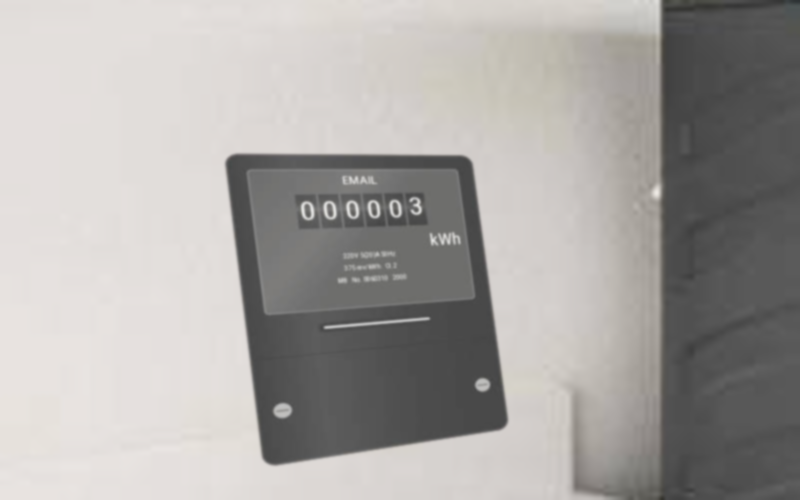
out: kWh 3
